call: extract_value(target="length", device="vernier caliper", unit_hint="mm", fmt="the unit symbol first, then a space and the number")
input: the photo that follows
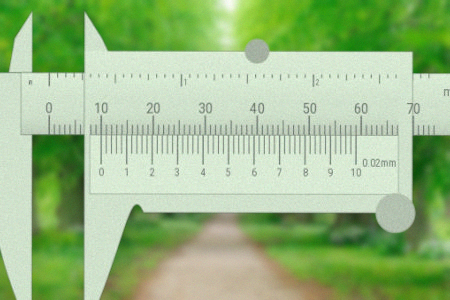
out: mm 10.0
